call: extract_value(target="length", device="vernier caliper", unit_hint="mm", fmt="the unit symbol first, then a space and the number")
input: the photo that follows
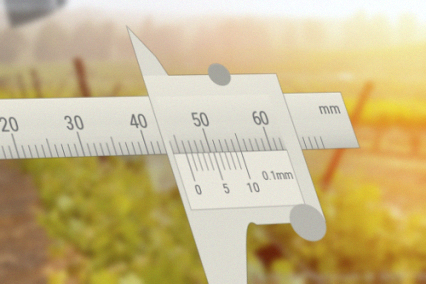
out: mm 46.0
